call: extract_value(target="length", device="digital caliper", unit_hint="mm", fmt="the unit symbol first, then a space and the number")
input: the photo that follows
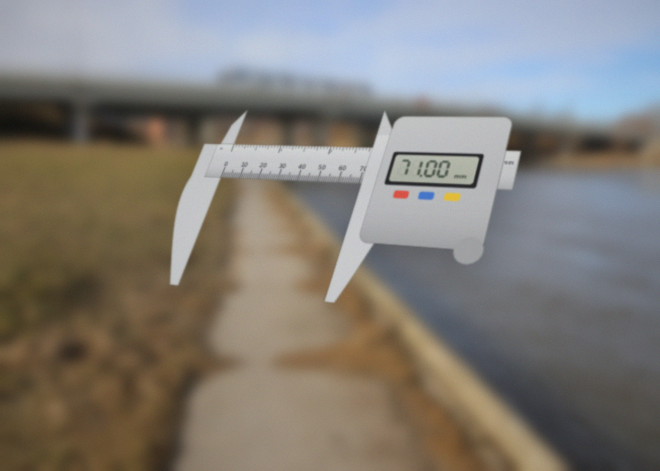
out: mm 71.00
